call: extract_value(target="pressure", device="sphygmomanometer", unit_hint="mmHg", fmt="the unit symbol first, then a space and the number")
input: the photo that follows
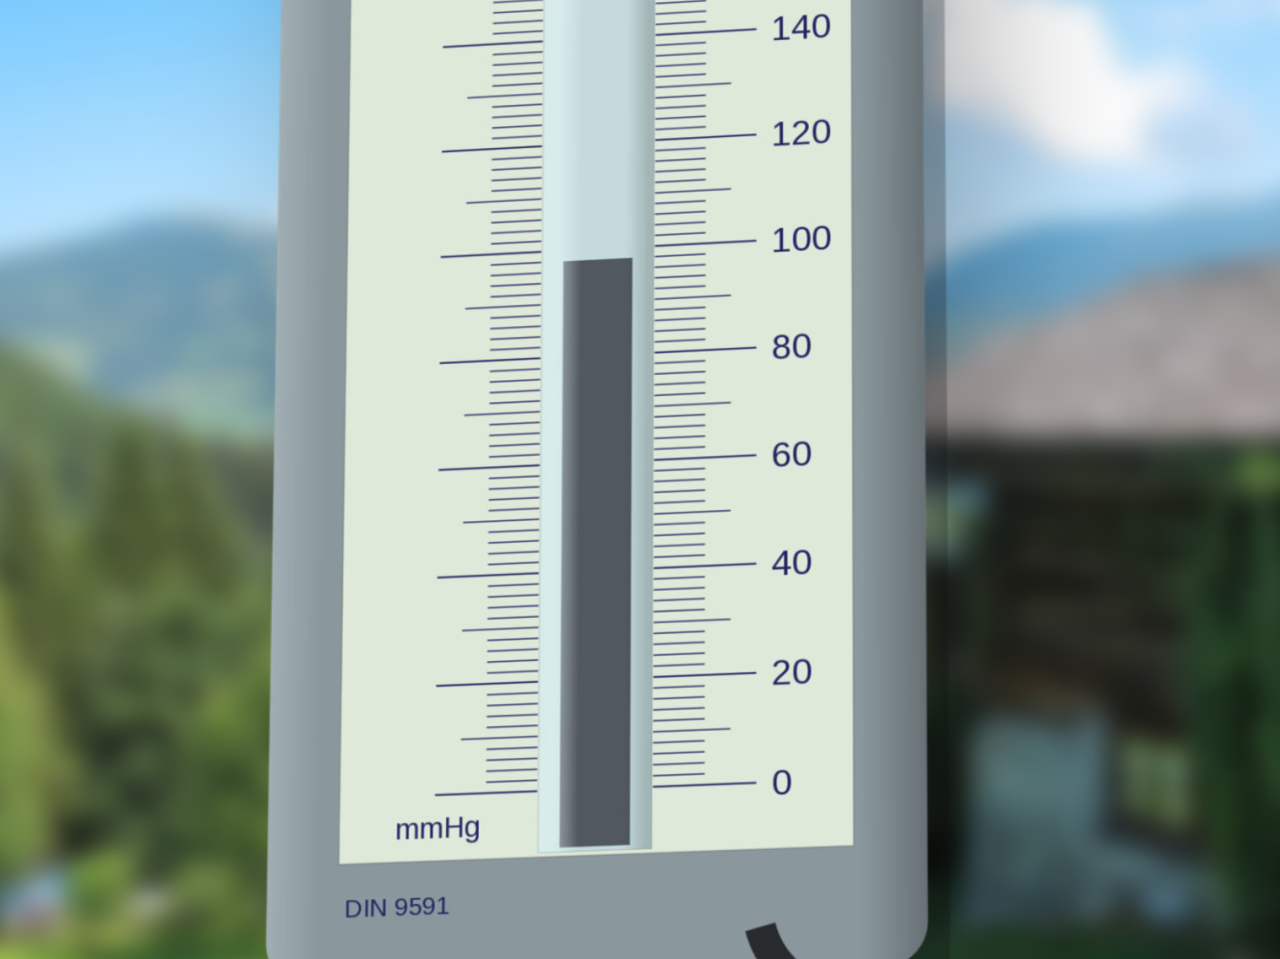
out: mmHg 98
